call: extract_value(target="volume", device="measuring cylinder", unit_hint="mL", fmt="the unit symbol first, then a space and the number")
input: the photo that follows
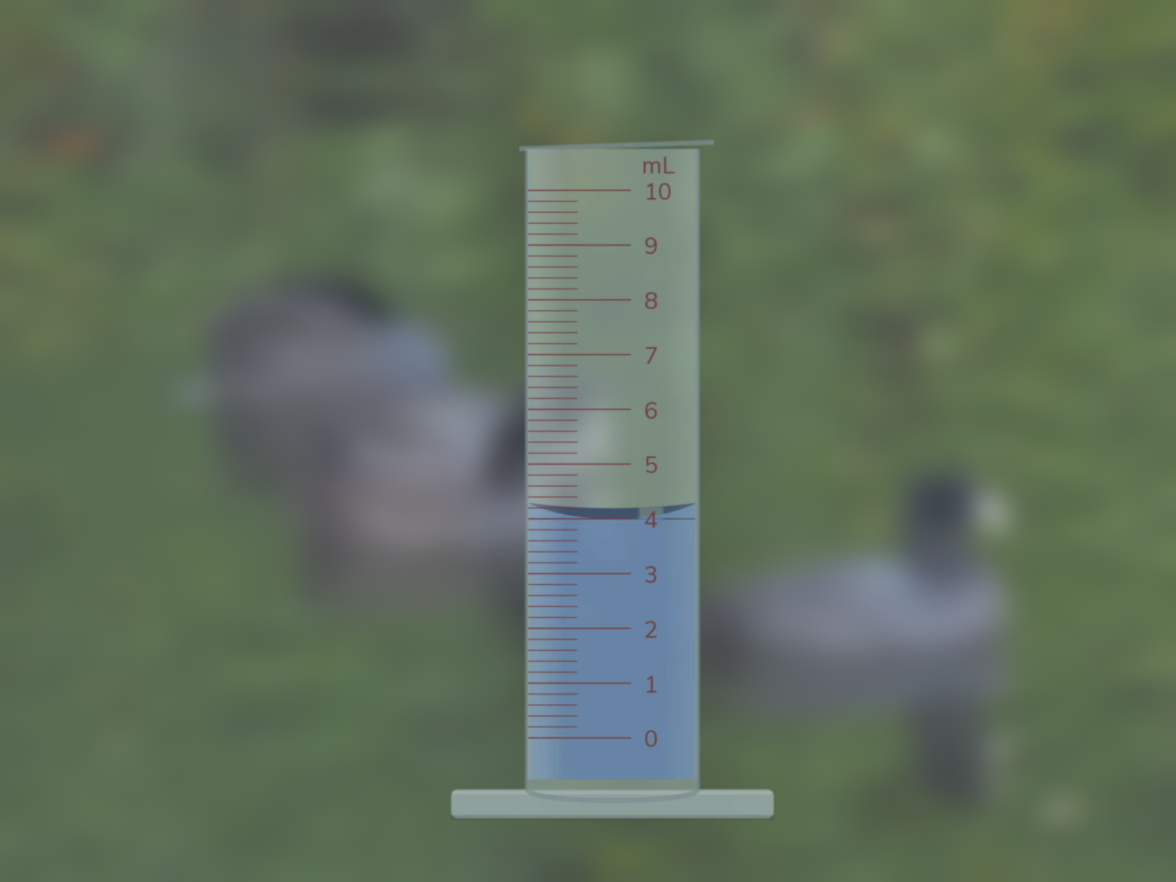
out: mL 4
